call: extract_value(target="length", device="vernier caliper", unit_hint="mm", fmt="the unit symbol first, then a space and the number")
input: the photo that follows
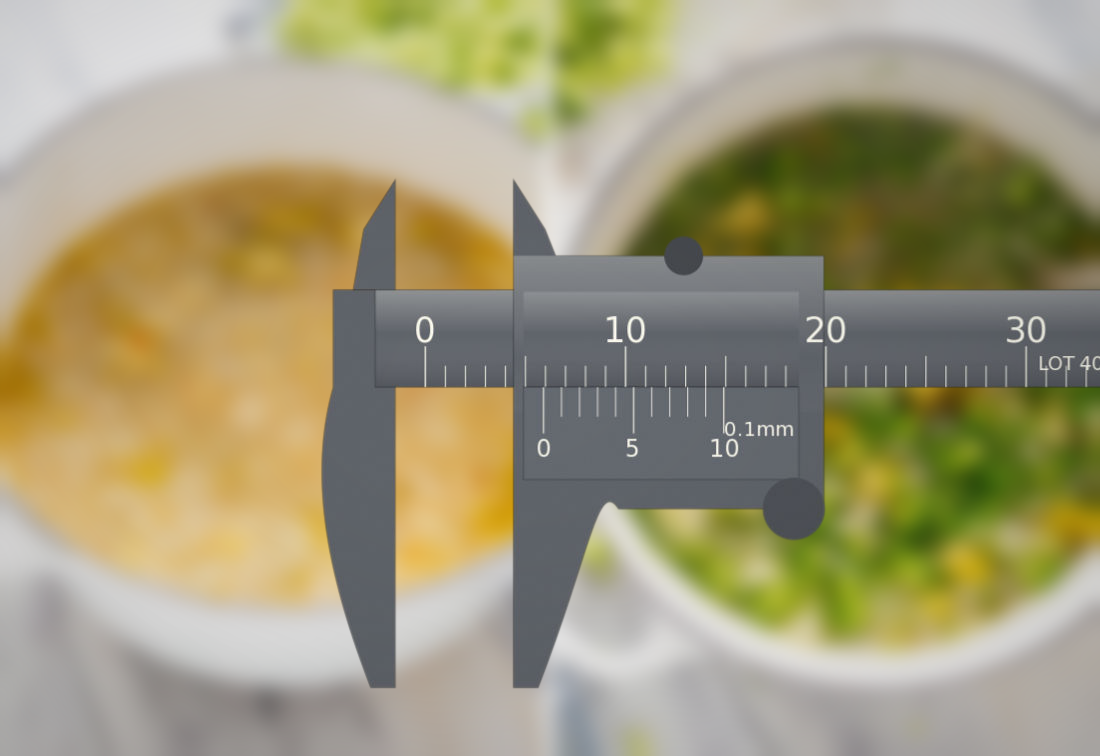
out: mm 5.9
